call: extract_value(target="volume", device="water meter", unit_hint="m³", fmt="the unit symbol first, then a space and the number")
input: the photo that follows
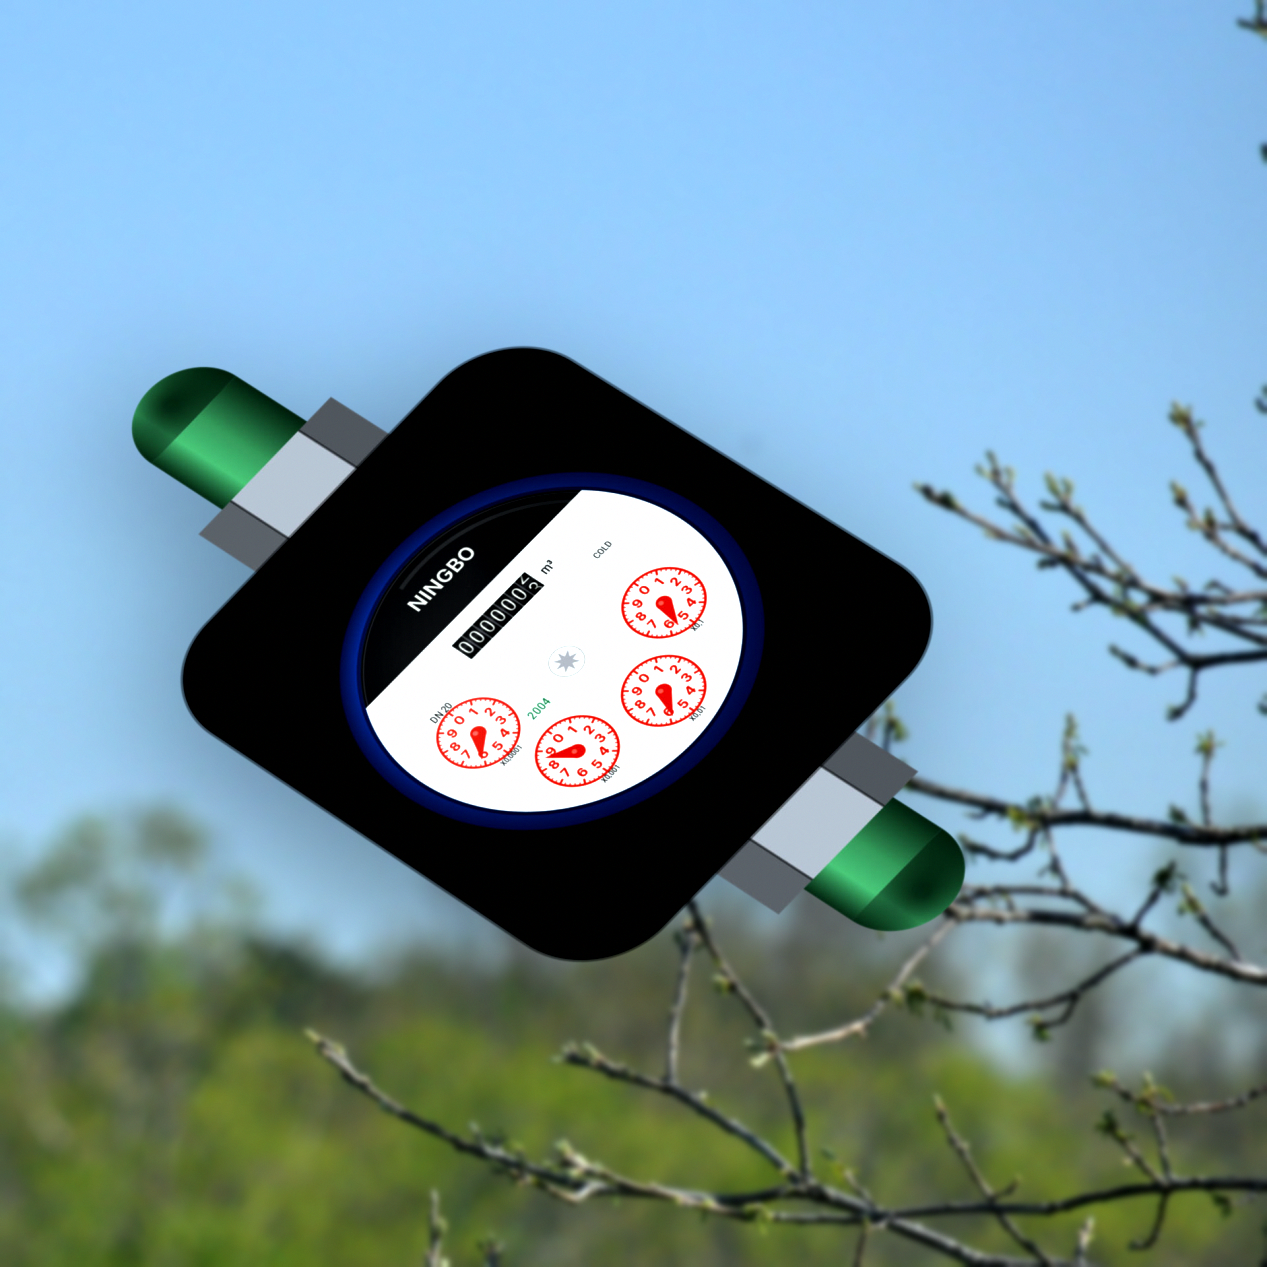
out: m³ 2.5586
